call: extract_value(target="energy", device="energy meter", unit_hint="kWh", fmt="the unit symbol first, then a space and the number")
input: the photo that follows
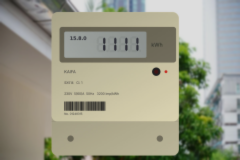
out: kWh 1111
